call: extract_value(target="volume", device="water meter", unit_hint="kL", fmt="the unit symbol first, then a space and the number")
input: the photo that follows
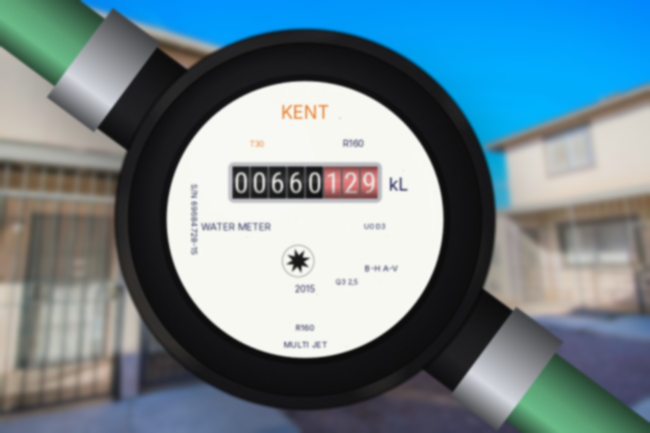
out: kL 660.129
